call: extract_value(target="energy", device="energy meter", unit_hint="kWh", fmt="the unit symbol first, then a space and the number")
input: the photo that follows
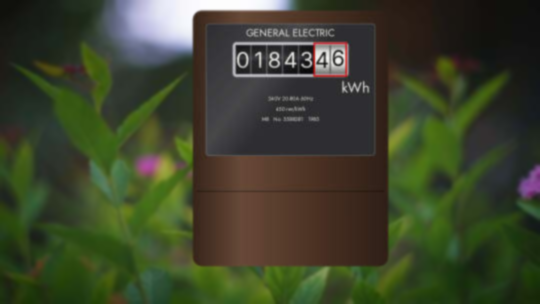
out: kWh 1843.46
